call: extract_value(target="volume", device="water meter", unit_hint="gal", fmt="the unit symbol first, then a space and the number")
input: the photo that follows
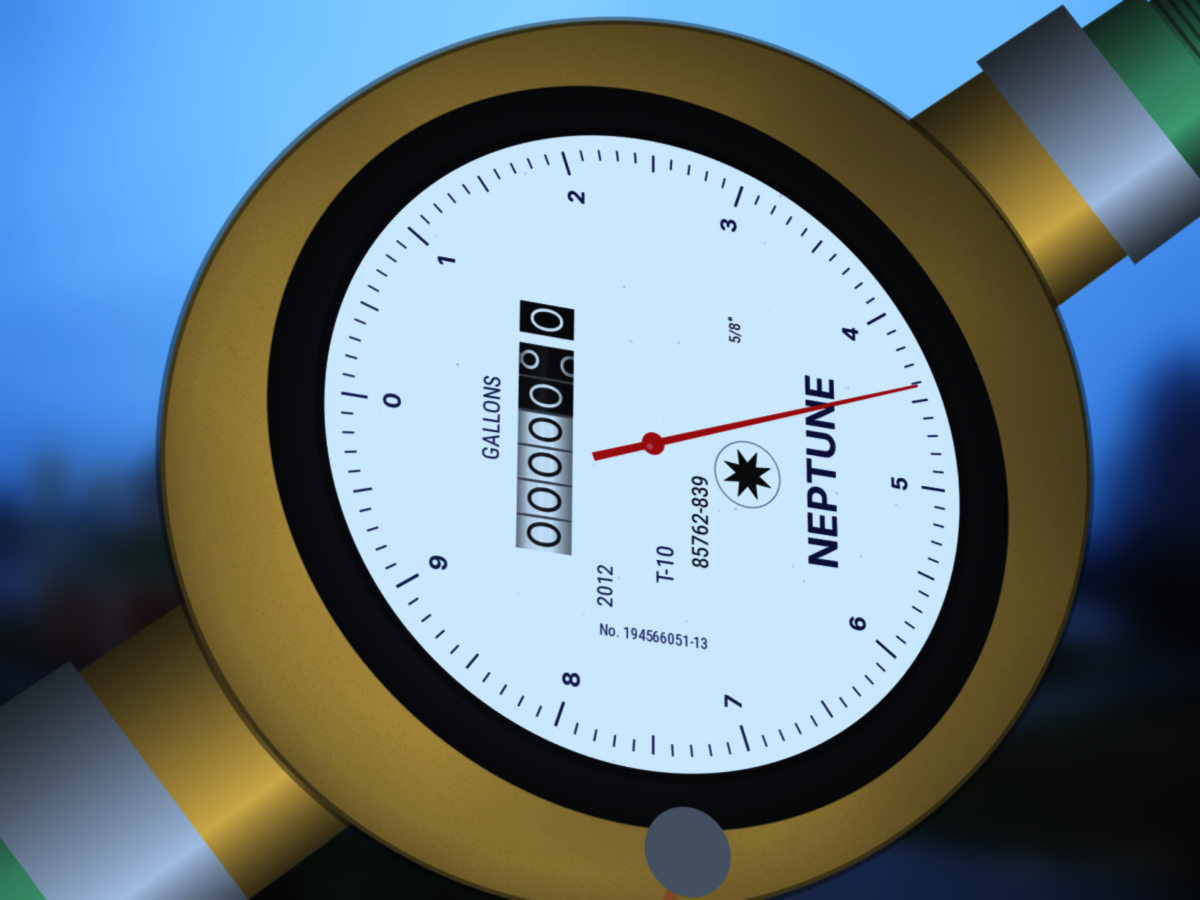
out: gal 84.4
